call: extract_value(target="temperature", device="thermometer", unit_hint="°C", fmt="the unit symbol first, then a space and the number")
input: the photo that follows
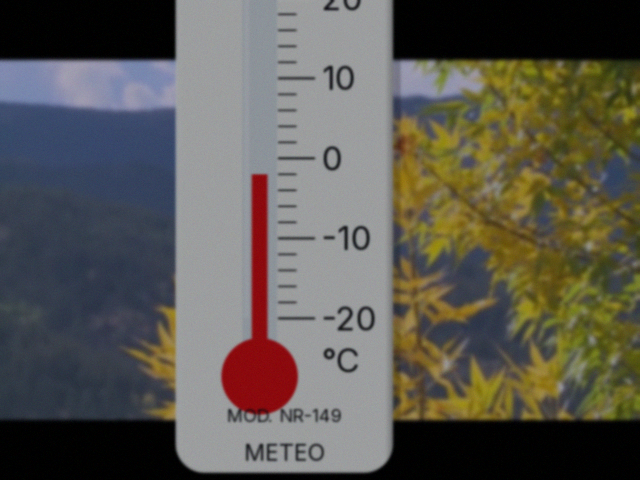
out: °C -2
